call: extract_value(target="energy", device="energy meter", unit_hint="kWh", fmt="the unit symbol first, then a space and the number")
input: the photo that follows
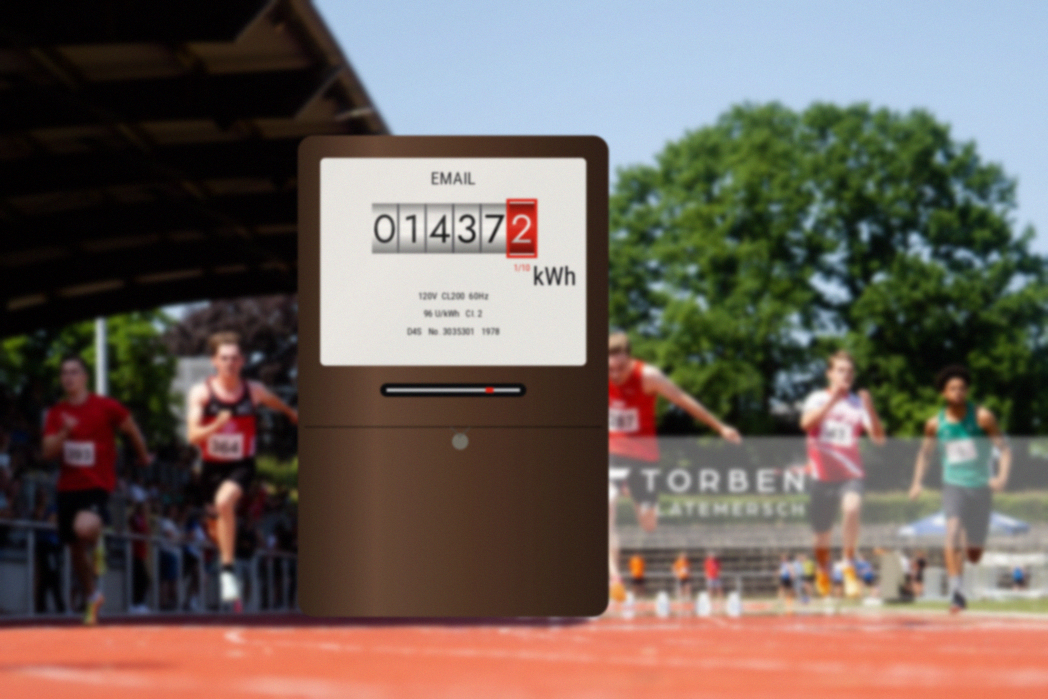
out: kWh 1437.2
